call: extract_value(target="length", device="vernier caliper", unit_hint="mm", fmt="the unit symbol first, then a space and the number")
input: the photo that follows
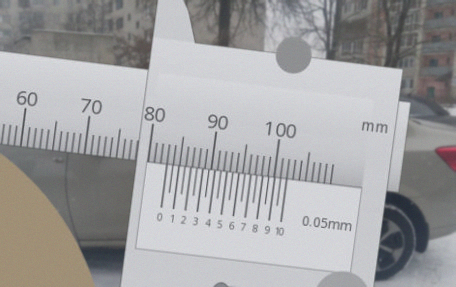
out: mm 83.0
